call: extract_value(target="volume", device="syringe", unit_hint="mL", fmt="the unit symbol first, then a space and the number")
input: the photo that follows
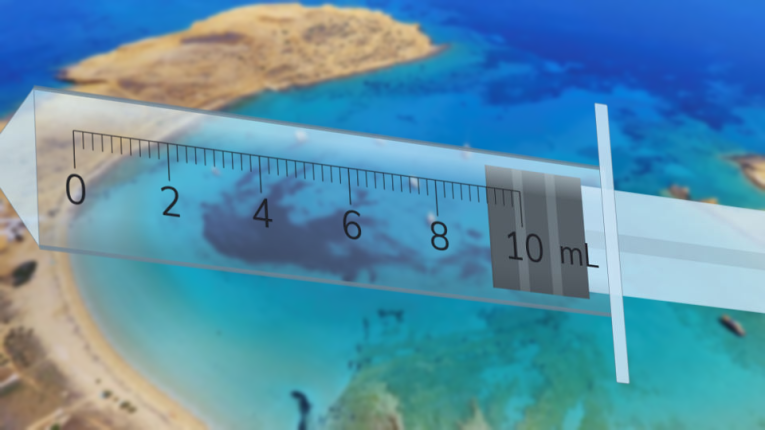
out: mL 9.2
